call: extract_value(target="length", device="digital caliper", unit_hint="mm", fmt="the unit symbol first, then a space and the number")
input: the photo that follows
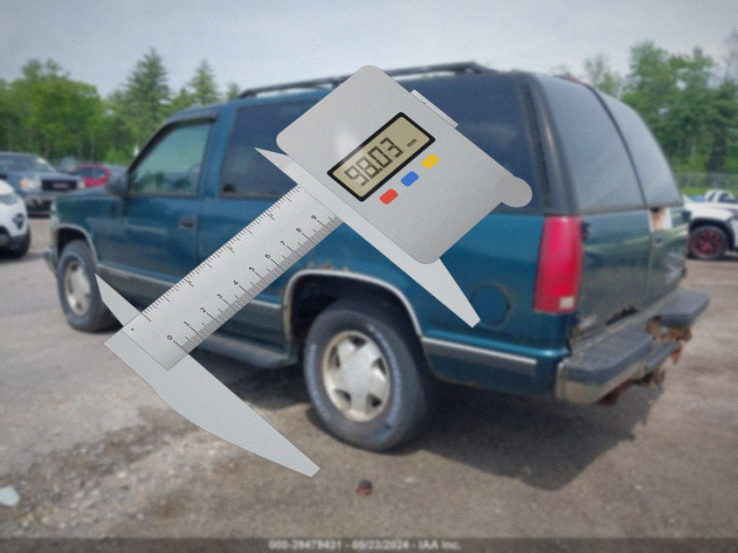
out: mm 98.03
